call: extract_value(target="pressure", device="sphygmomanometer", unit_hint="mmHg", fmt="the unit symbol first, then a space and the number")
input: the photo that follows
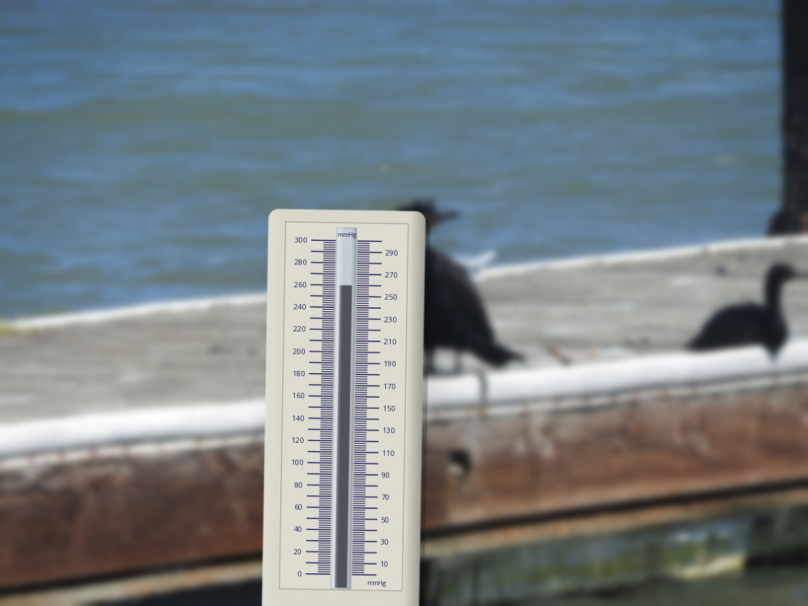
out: mmHg 260
